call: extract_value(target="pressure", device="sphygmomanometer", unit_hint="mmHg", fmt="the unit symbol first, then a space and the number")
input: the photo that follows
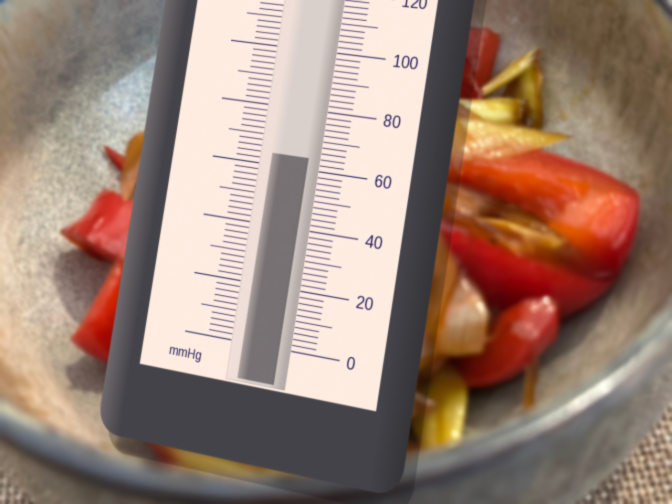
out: mmHg 64
